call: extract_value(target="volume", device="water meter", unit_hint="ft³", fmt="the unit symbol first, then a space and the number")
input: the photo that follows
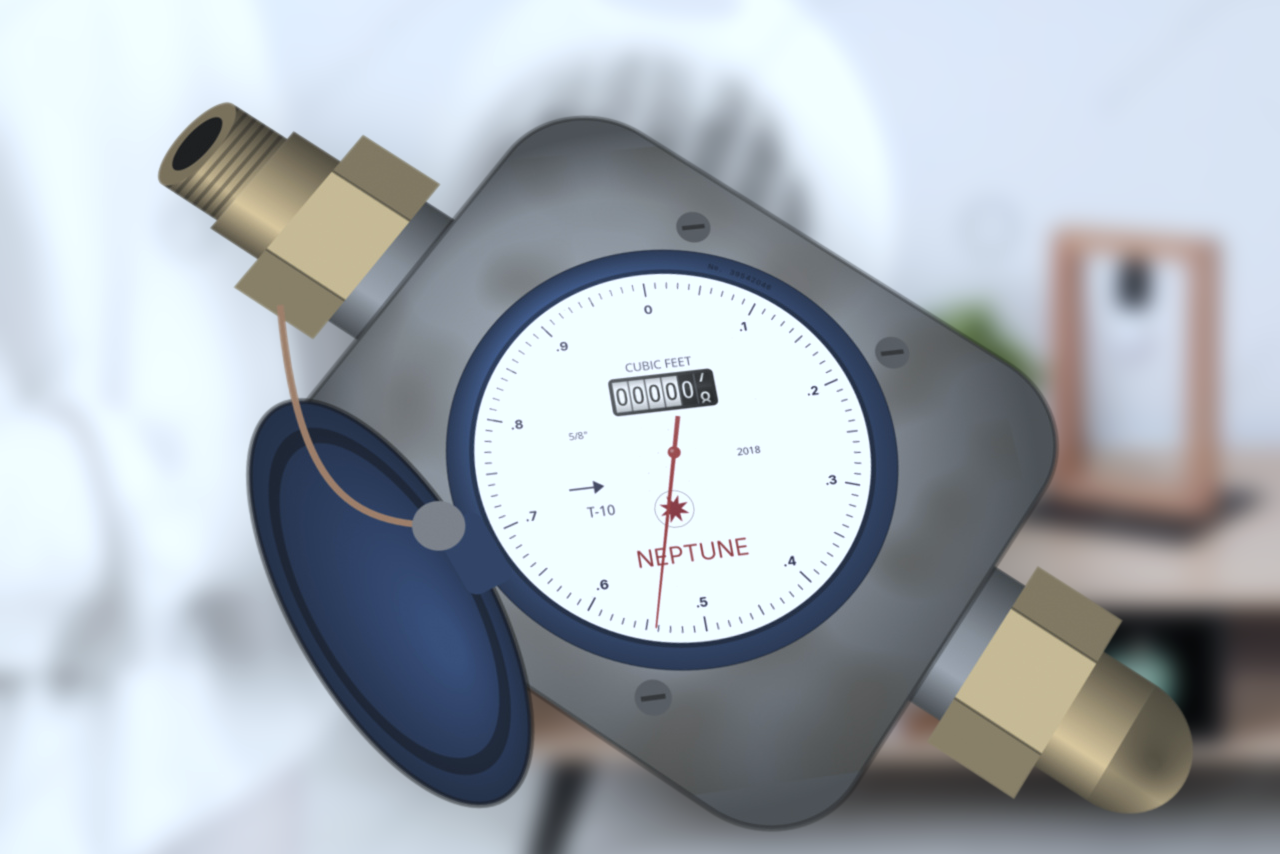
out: ft³ 7.54
